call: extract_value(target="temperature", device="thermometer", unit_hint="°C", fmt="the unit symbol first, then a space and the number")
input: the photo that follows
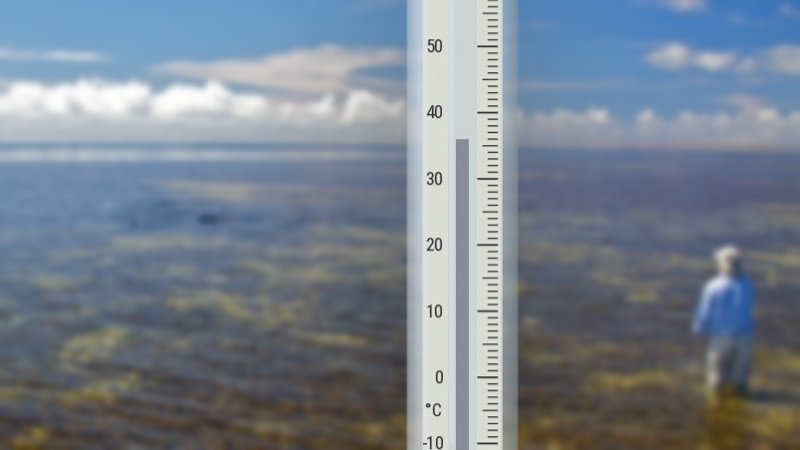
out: °C 36
